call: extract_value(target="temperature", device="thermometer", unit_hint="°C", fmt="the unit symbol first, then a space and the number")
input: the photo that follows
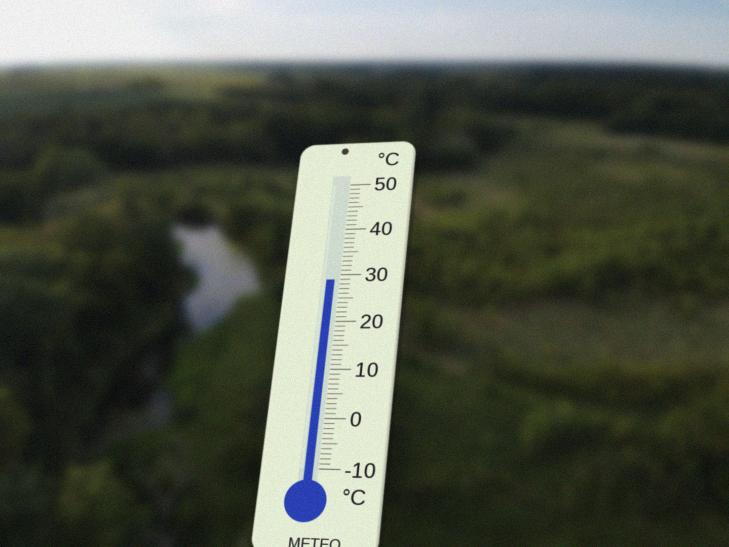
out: °C 29
